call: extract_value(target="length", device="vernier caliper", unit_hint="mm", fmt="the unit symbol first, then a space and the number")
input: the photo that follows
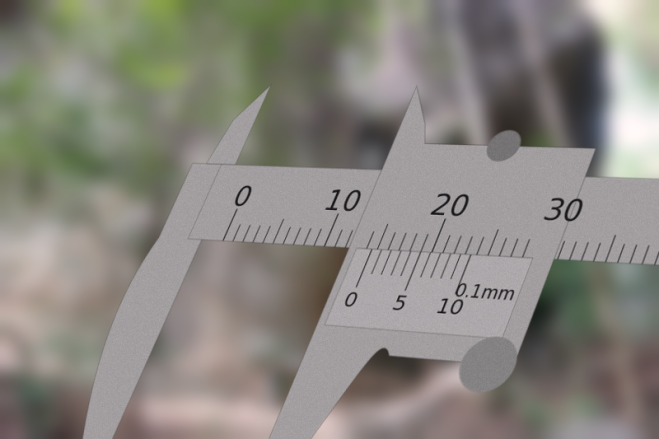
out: mm 14.5
